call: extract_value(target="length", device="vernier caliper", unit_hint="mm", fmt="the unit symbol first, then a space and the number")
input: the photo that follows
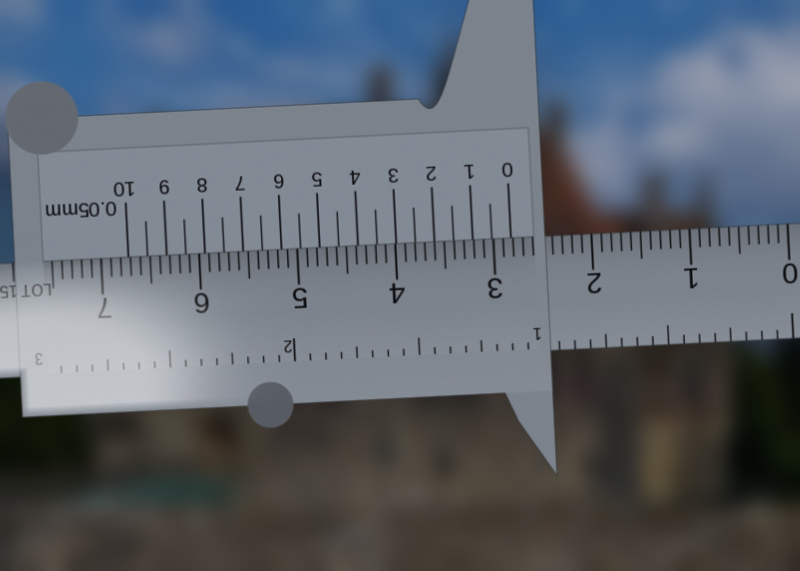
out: mm 28.2
